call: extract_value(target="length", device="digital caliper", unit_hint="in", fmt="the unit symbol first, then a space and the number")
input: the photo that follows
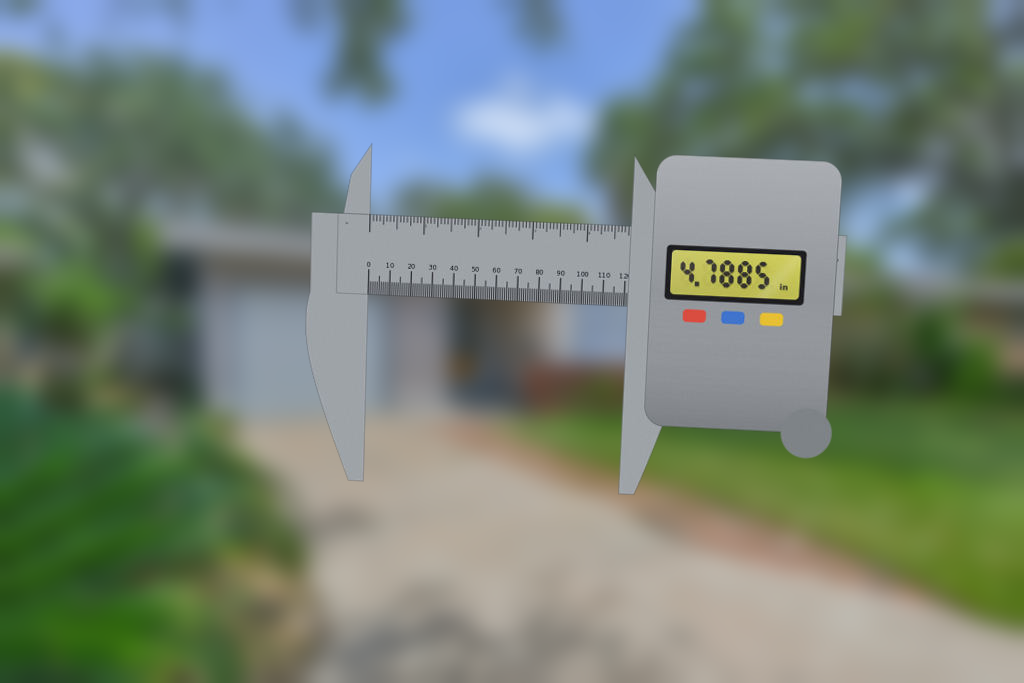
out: in 4.7885
